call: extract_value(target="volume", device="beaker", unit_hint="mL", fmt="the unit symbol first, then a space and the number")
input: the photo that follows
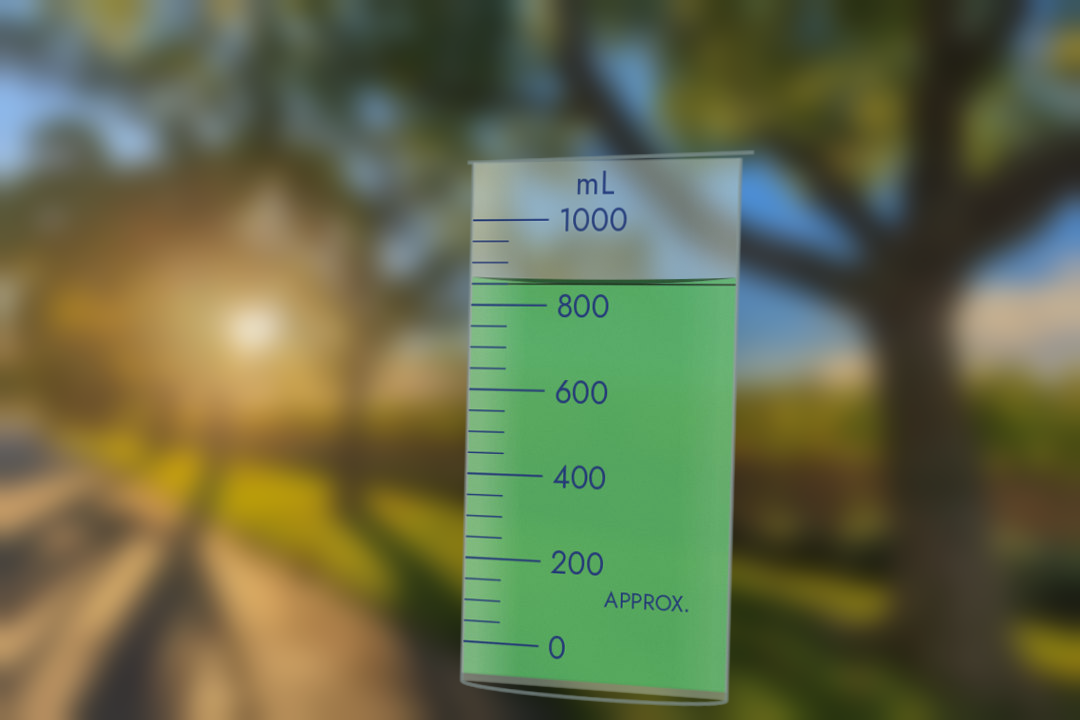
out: mL 850
